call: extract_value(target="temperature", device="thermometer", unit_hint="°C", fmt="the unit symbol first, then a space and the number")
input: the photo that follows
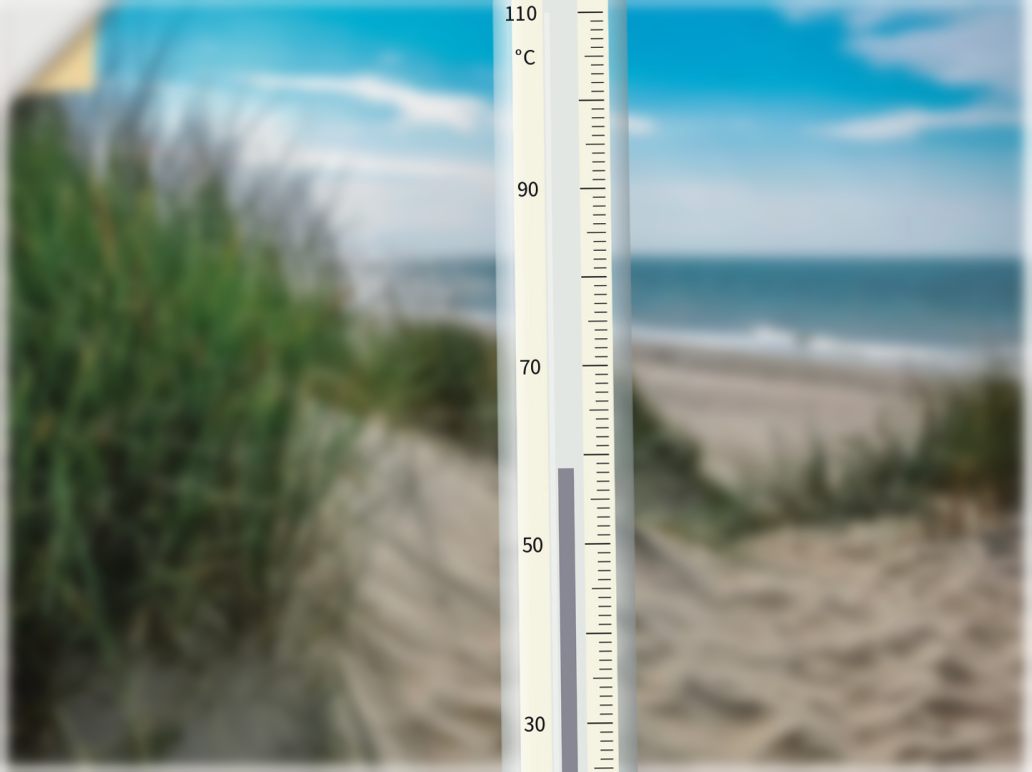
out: °C 58.5
